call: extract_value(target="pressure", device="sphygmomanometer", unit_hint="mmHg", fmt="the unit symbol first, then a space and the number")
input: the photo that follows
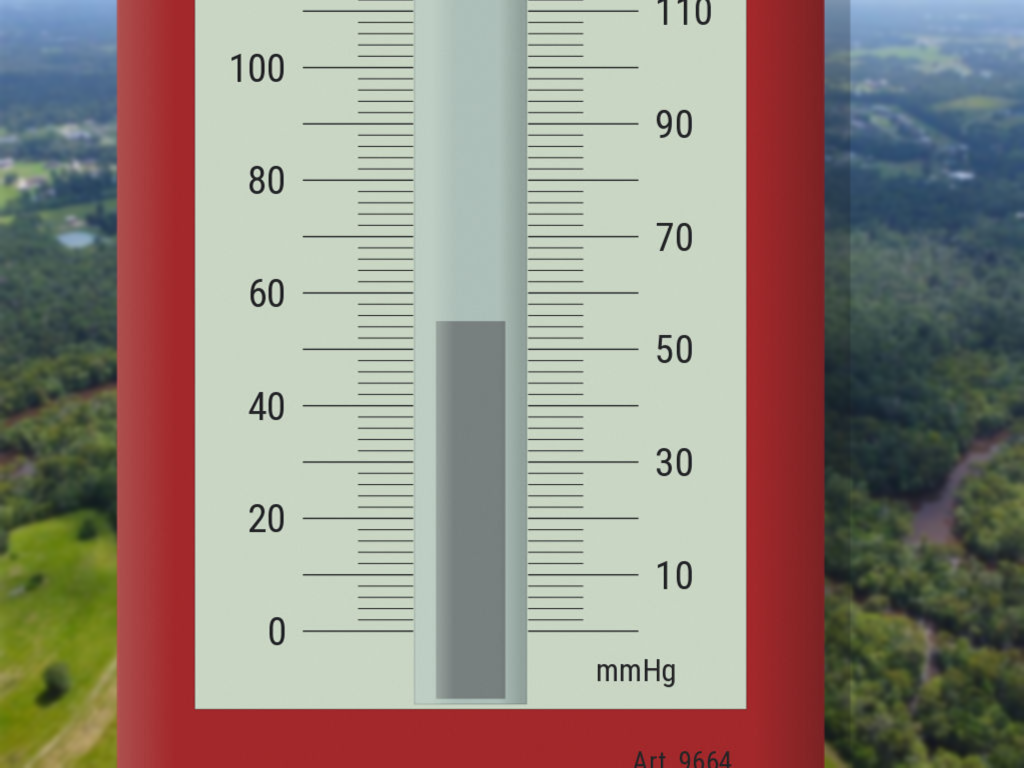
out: mmHg 55
